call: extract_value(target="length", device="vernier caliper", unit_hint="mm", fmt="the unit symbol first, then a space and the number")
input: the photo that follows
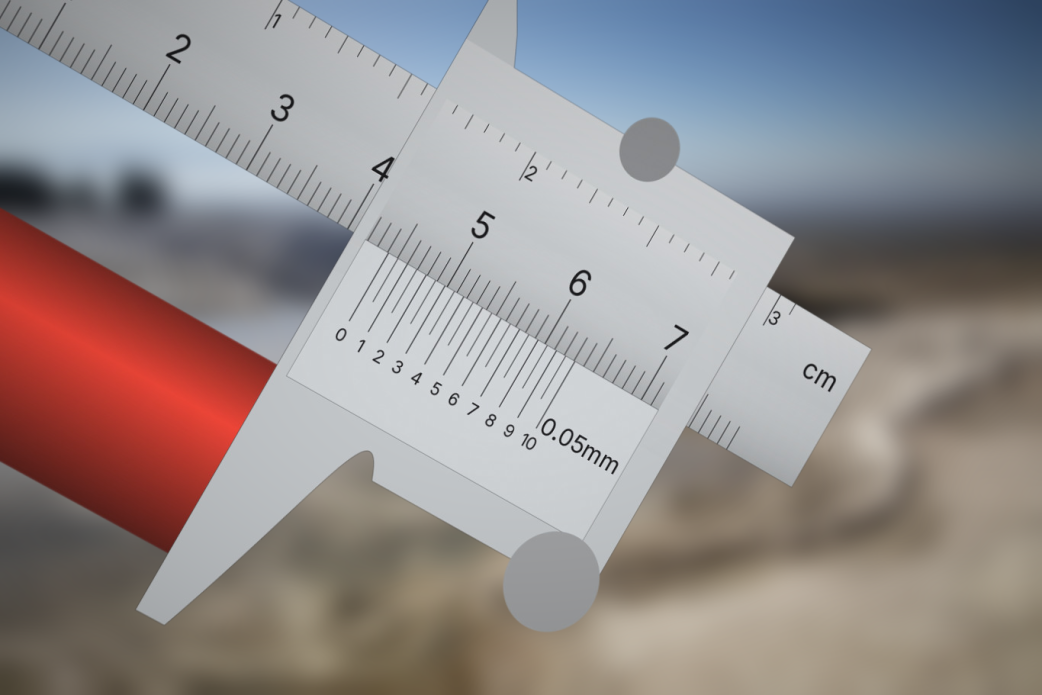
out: mm 44.1
